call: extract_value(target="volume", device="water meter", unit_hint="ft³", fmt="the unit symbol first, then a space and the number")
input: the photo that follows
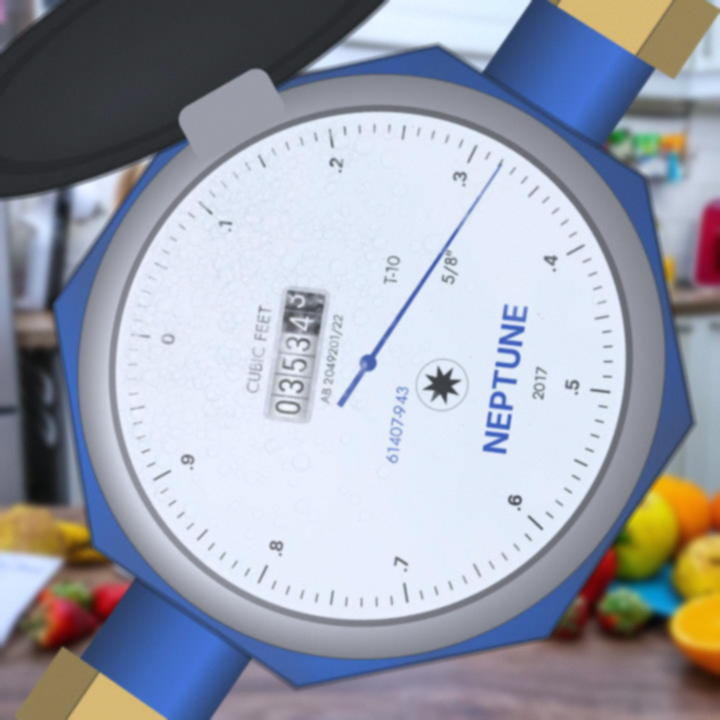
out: ft³ 35343.32
